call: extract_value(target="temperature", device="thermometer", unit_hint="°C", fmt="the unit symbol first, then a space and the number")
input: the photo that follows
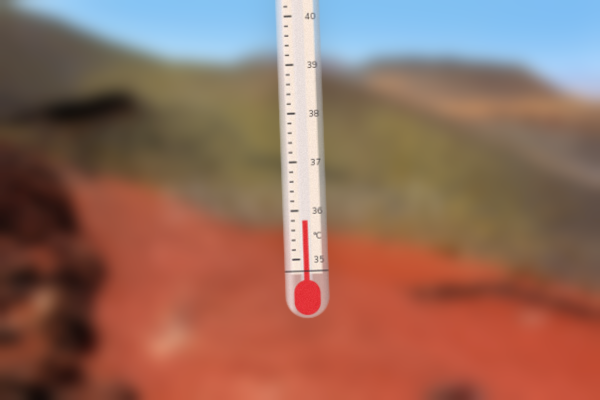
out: °C 35.8
